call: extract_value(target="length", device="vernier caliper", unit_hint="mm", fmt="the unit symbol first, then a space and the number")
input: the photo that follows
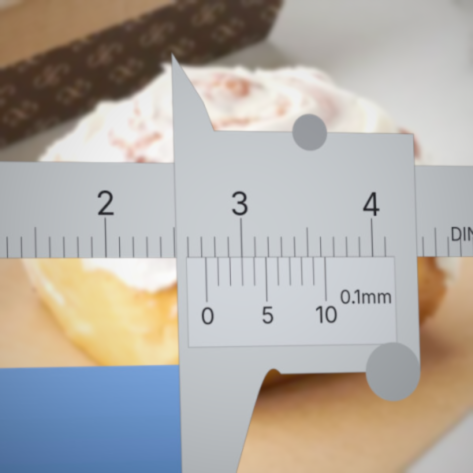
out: mm 27.3
